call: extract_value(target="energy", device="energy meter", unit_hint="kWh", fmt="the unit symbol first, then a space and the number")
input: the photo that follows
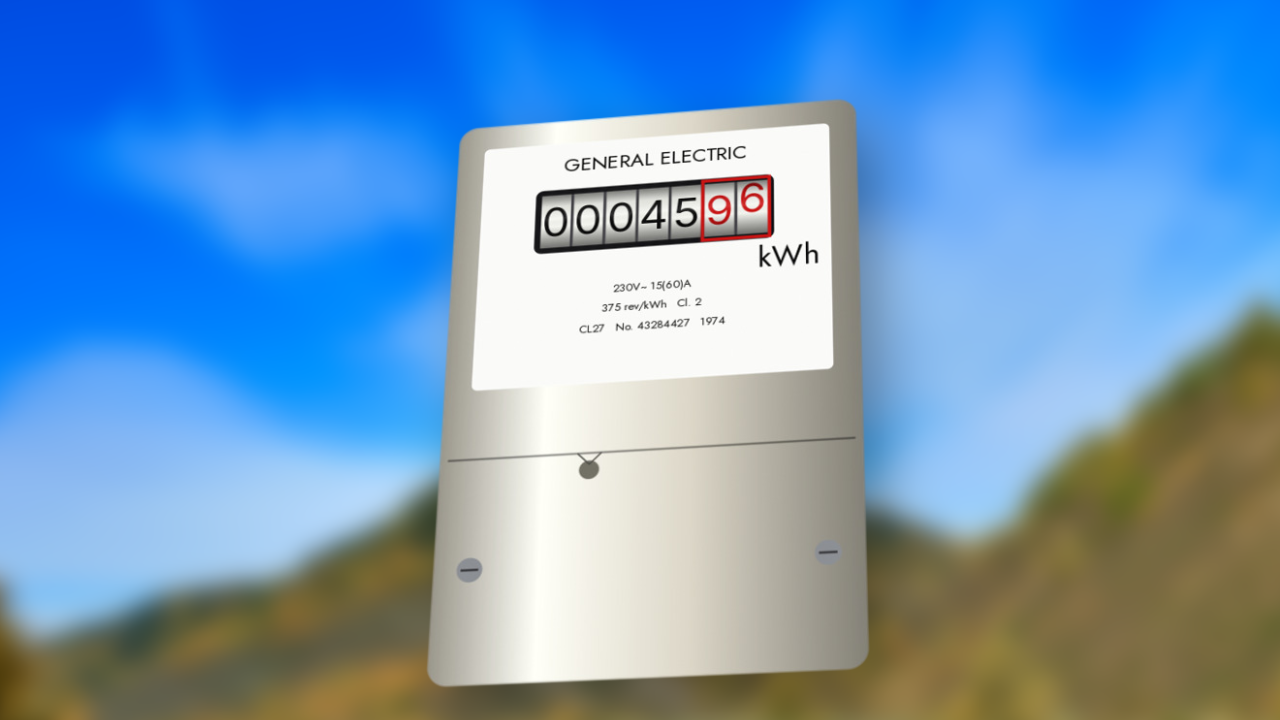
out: kWh 45.96
